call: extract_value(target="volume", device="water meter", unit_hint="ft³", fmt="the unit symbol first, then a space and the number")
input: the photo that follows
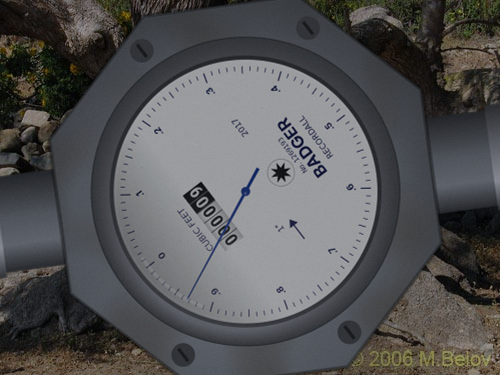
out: ft³ 8.93
